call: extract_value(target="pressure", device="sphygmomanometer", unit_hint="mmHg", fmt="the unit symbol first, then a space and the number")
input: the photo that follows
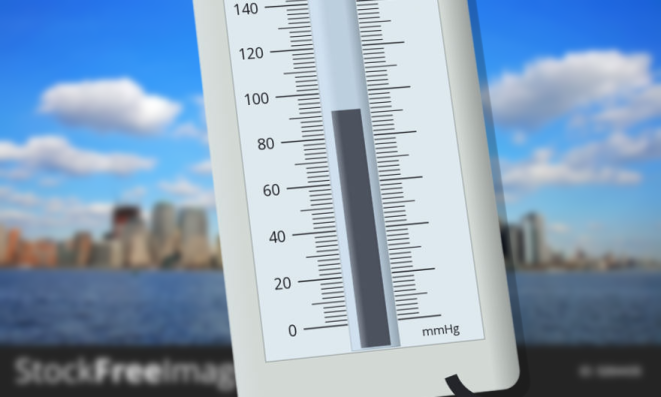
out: mmHg 92
